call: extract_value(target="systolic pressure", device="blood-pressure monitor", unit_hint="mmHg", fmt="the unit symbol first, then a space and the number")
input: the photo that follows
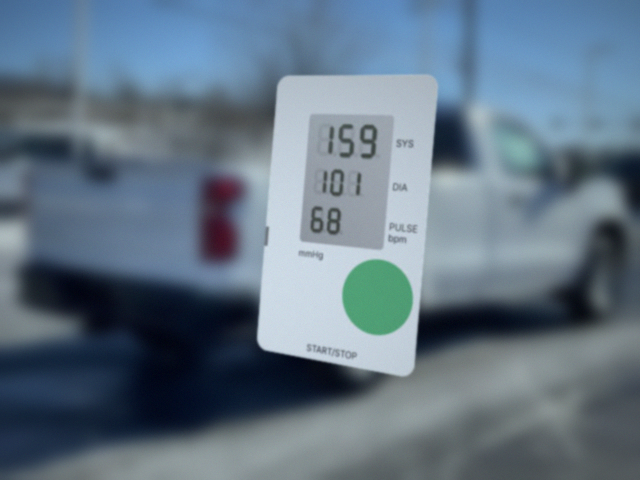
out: mmHg 159
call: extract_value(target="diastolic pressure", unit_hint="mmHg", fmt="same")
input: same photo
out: mmHg 101
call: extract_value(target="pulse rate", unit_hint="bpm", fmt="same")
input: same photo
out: bpm 68
